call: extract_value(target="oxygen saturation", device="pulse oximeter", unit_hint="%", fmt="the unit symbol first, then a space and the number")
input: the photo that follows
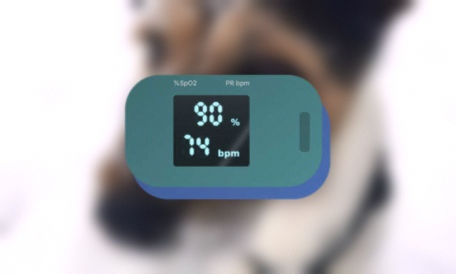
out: % 90
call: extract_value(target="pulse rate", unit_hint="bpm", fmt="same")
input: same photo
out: bpm 74
